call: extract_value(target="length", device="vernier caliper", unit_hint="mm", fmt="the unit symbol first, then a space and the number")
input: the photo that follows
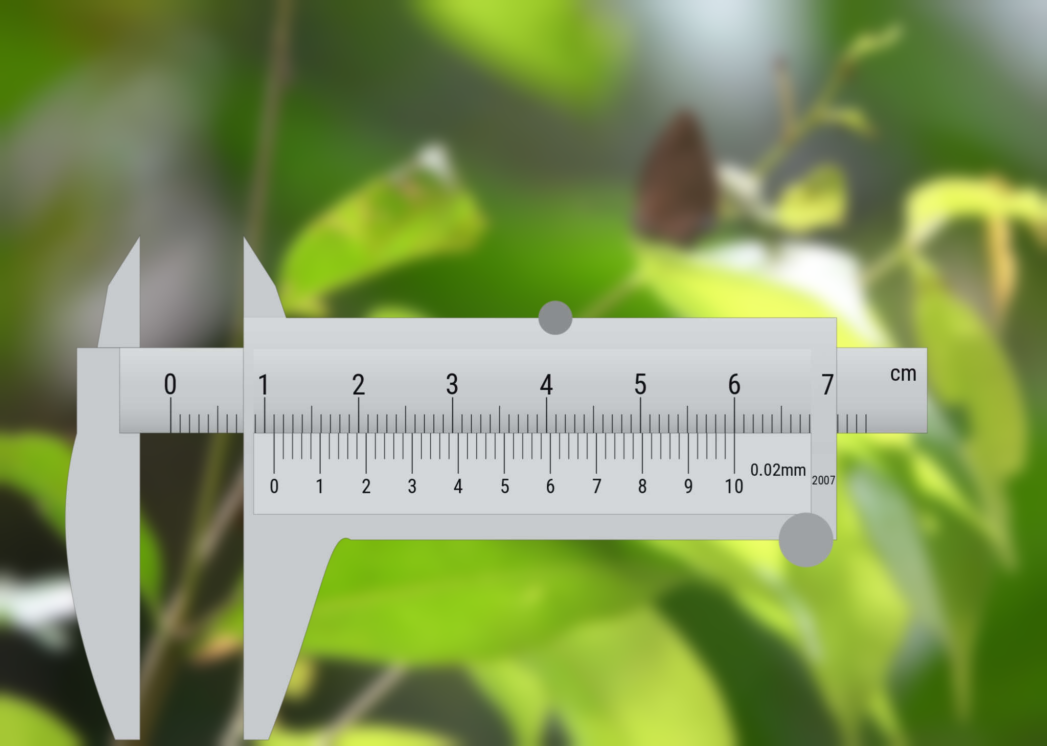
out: mm 11.0
